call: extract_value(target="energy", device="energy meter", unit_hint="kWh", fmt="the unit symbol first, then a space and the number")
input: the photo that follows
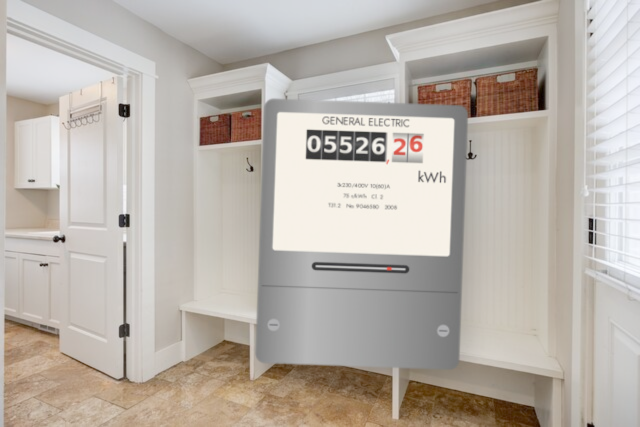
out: kWh 5526.26
